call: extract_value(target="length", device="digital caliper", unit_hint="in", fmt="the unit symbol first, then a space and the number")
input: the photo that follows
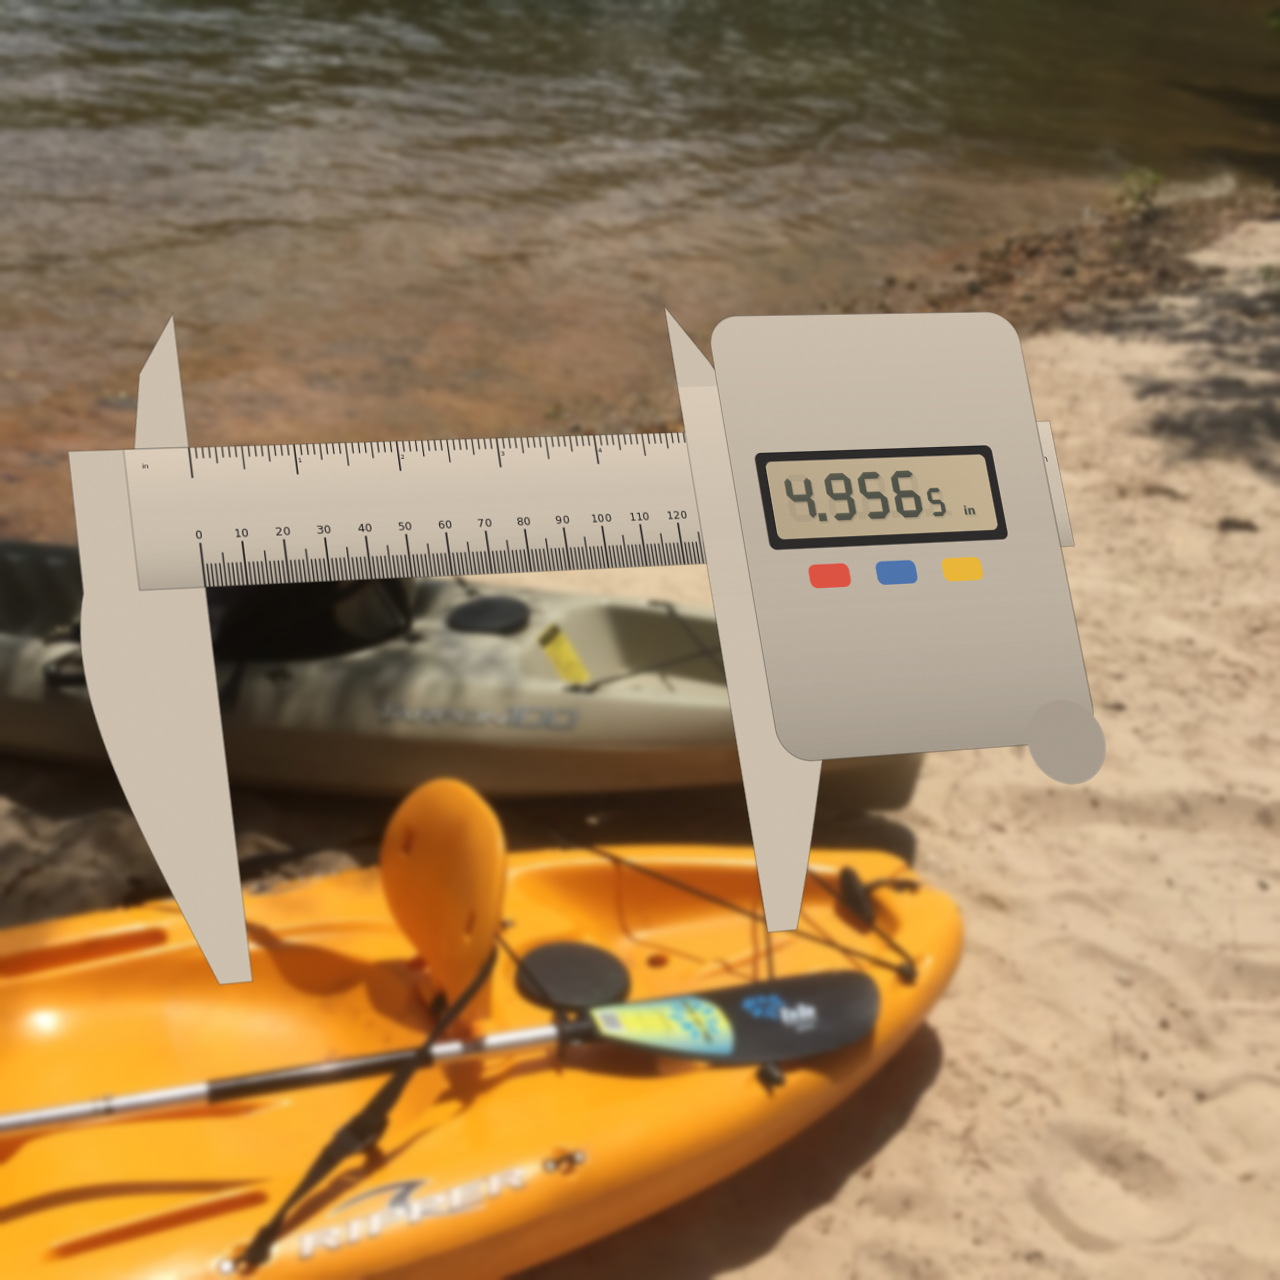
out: in 4.9565
